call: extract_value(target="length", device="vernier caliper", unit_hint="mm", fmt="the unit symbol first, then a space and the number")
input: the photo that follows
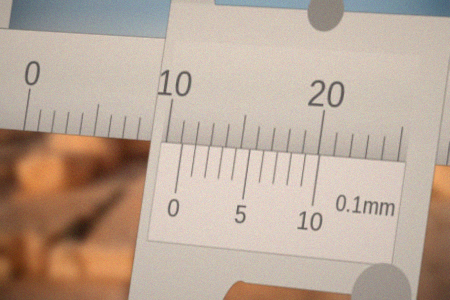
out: mm 11.1
